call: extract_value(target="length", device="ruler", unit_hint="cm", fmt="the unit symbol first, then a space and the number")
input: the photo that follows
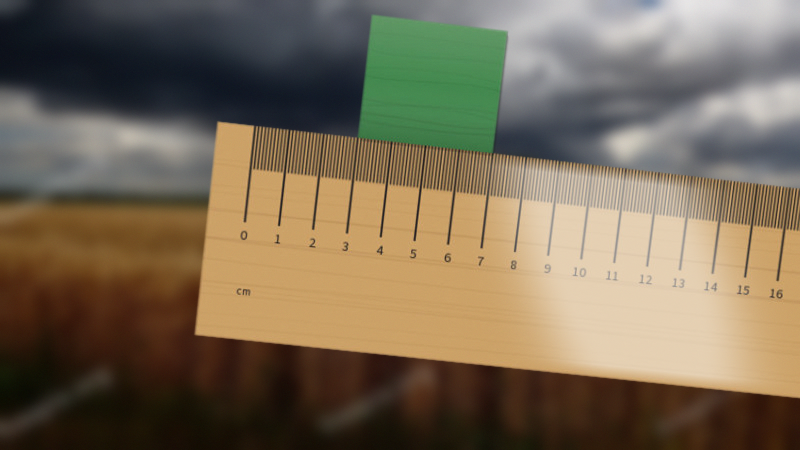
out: cm 4
